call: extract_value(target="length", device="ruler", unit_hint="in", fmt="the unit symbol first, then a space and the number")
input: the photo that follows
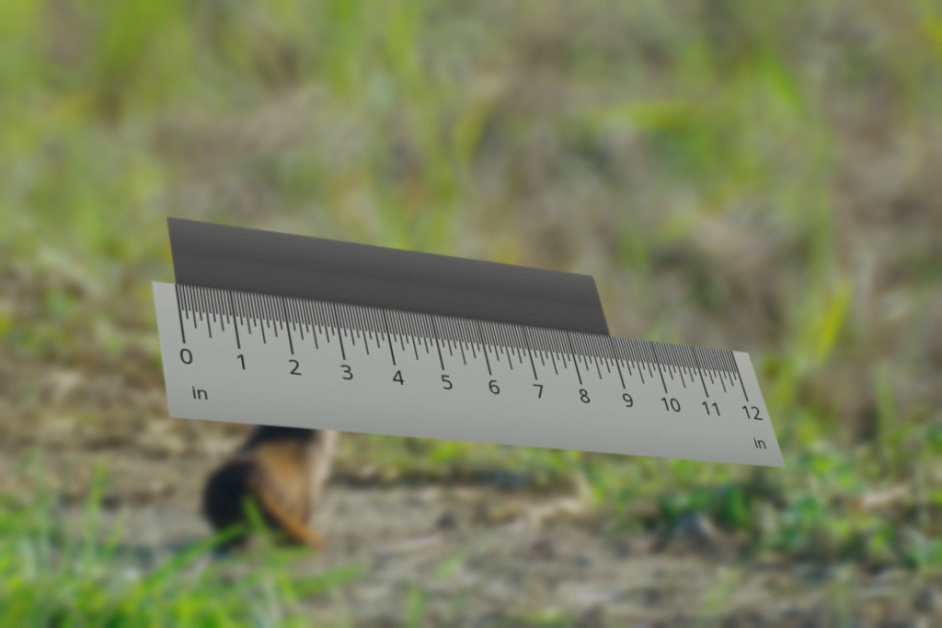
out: in 9
